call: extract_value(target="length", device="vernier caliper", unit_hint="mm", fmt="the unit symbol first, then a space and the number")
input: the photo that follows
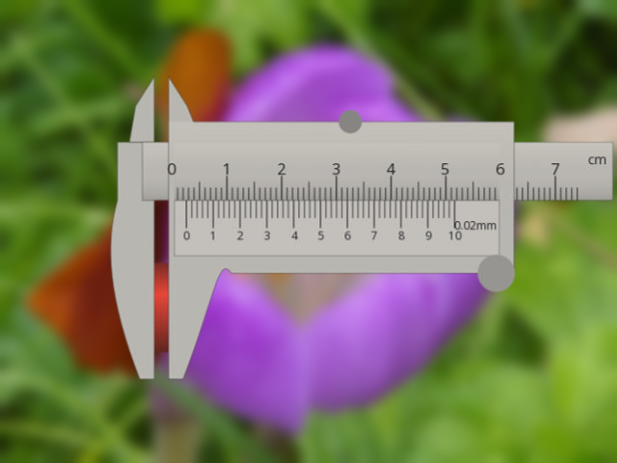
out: mm 2.6
